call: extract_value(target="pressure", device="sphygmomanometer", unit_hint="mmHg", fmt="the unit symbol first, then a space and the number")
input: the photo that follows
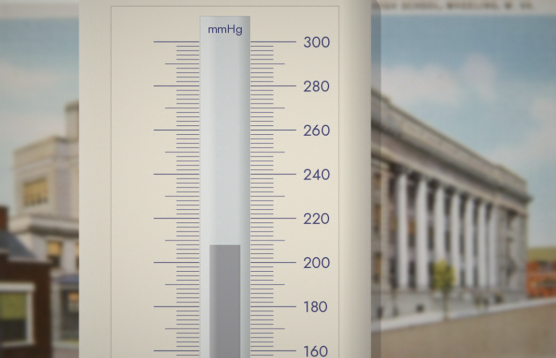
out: mmHg 208
